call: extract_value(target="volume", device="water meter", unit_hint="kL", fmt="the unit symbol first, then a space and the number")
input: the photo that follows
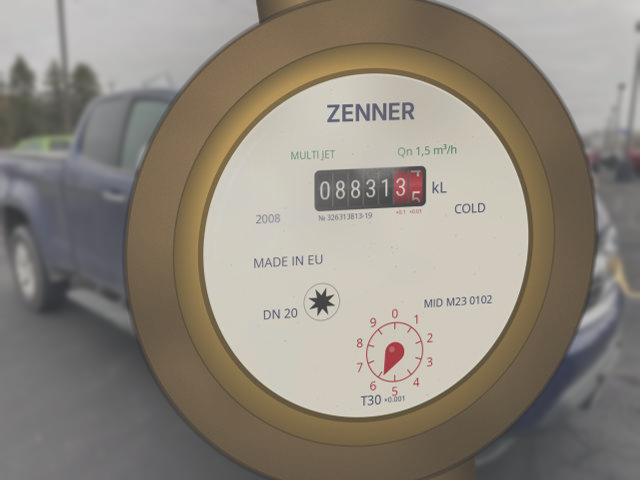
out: kL 8831.345
